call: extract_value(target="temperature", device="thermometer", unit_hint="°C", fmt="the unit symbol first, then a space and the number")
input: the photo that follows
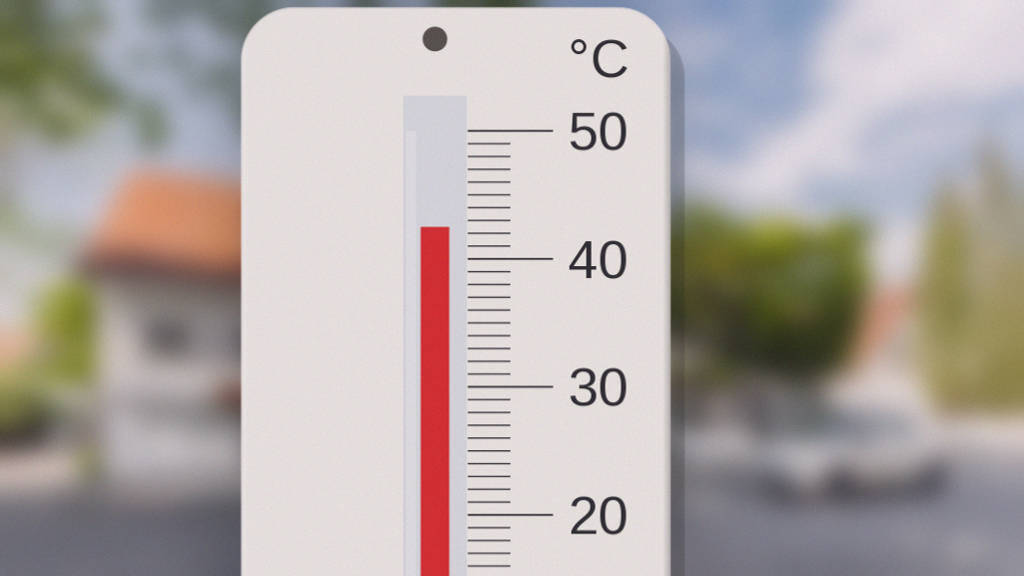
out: °C 42.5
